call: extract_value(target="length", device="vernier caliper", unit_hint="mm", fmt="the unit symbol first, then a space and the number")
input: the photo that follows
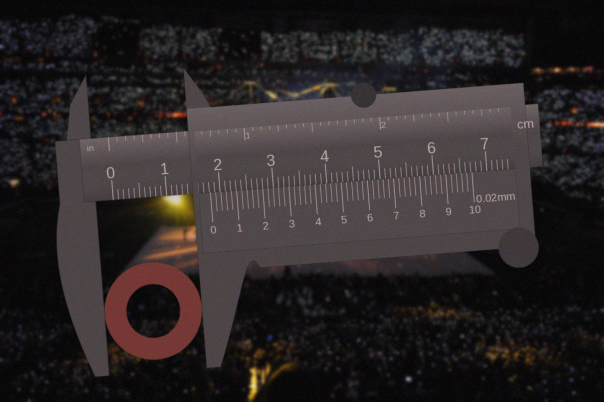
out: mm 18.2
